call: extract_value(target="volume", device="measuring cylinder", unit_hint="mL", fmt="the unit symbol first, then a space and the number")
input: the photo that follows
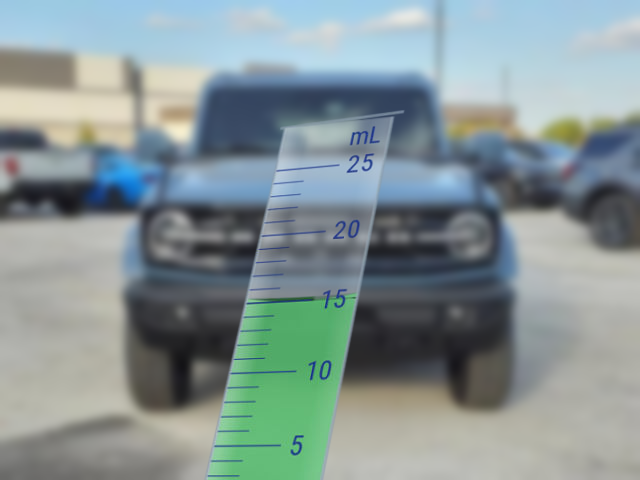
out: mL 15
